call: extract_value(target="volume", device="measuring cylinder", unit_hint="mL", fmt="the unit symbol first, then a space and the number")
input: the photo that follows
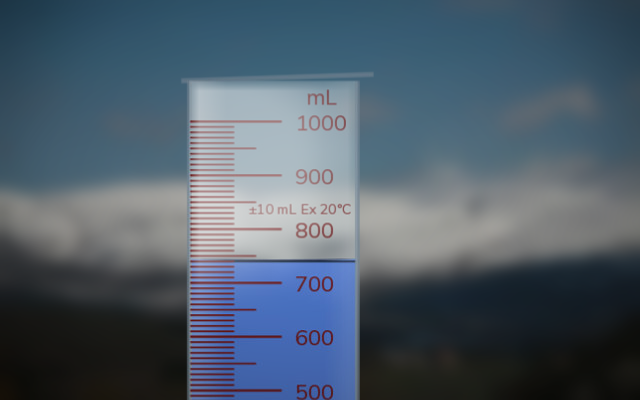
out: mL 740
